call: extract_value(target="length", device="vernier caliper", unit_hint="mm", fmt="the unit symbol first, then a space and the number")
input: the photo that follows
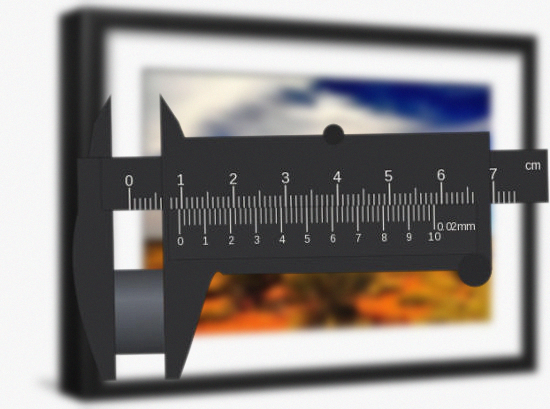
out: mm 9.5
